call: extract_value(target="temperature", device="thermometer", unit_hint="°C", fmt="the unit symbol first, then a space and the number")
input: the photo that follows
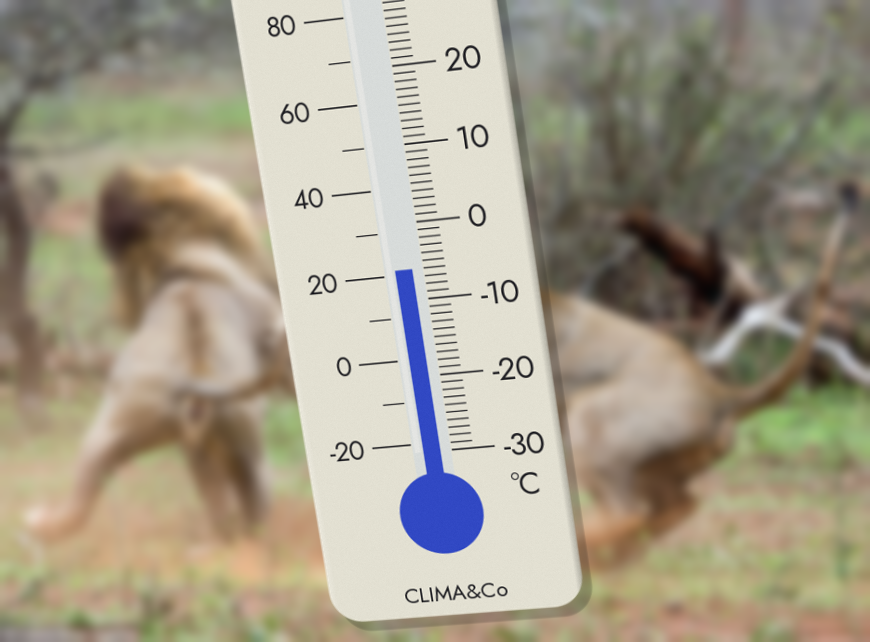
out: °C -6
